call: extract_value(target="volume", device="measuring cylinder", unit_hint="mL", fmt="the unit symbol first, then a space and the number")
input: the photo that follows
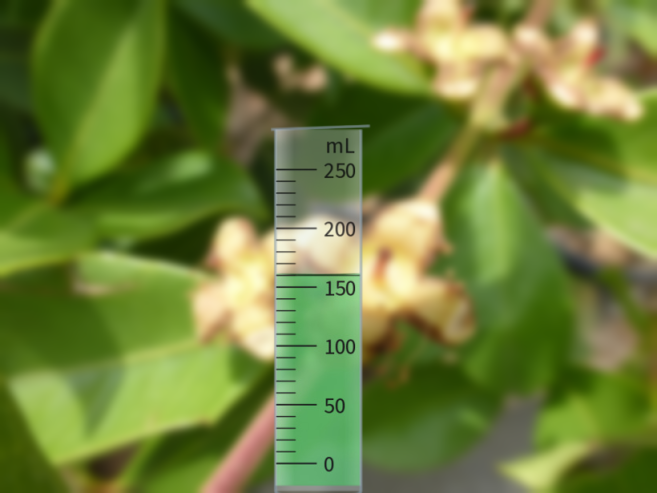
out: mL 160
